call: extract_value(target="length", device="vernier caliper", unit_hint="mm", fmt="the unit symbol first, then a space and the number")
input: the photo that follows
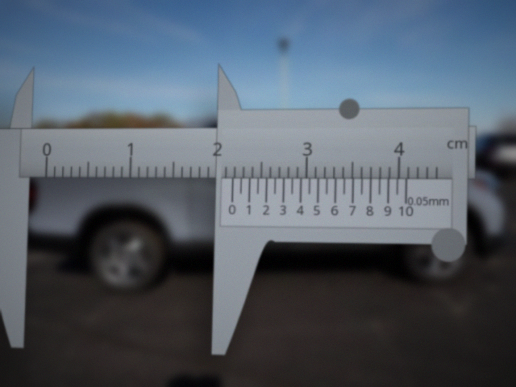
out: mm 21.8
